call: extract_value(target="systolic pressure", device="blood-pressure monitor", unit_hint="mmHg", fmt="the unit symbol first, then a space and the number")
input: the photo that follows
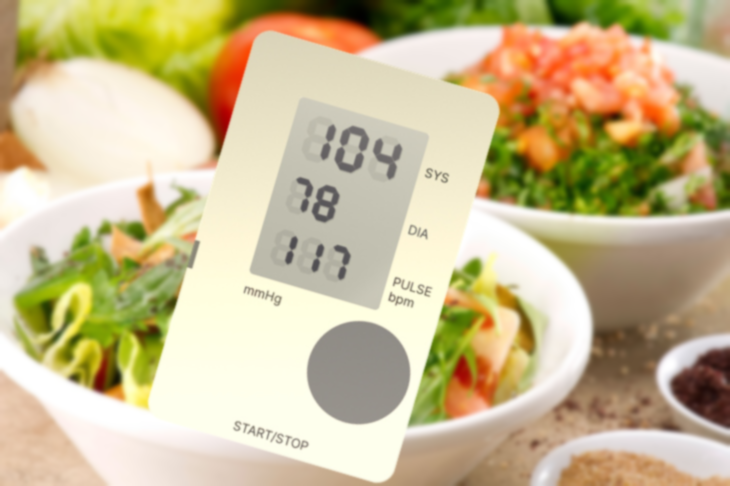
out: mmHg 104
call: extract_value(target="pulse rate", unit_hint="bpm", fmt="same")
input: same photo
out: bpm 117
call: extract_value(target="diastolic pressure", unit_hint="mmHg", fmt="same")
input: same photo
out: mmHg 78
